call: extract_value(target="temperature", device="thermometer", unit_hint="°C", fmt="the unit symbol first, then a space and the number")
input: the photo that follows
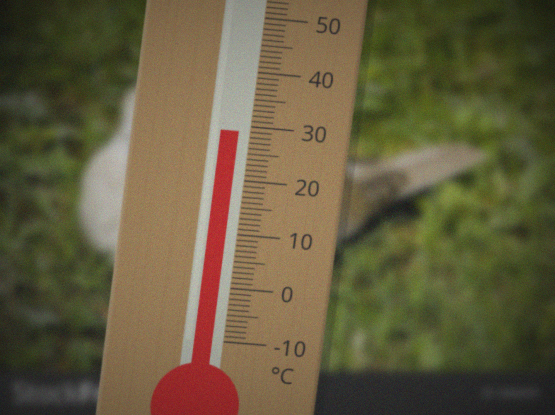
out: °C 29
